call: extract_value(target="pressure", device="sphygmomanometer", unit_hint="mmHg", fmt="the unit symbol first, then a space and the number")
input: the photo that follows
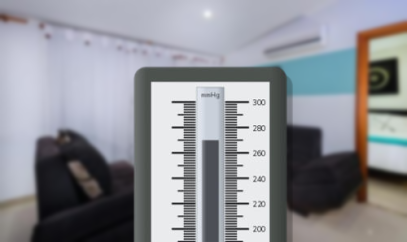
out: mmHg 270
